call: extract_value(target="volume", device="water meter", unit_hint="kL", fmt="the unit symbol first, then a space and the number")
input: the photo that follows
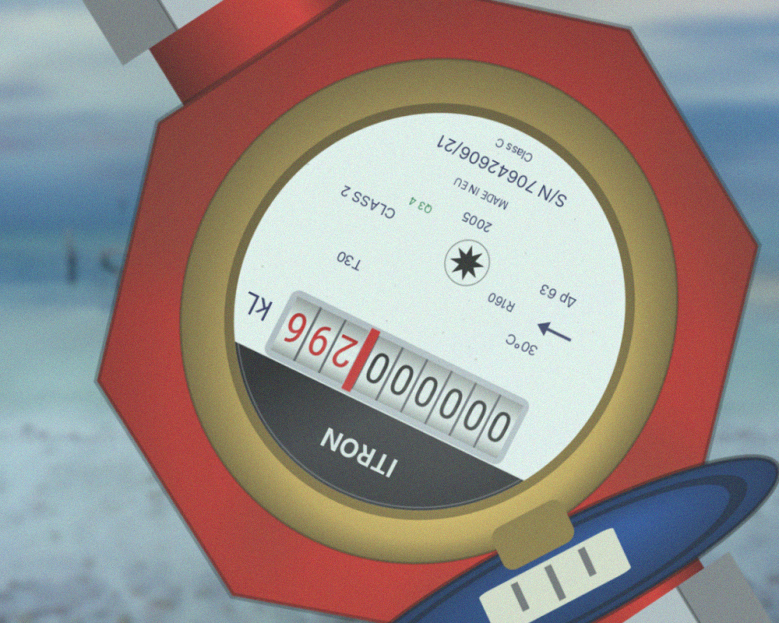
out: kL 0.296
